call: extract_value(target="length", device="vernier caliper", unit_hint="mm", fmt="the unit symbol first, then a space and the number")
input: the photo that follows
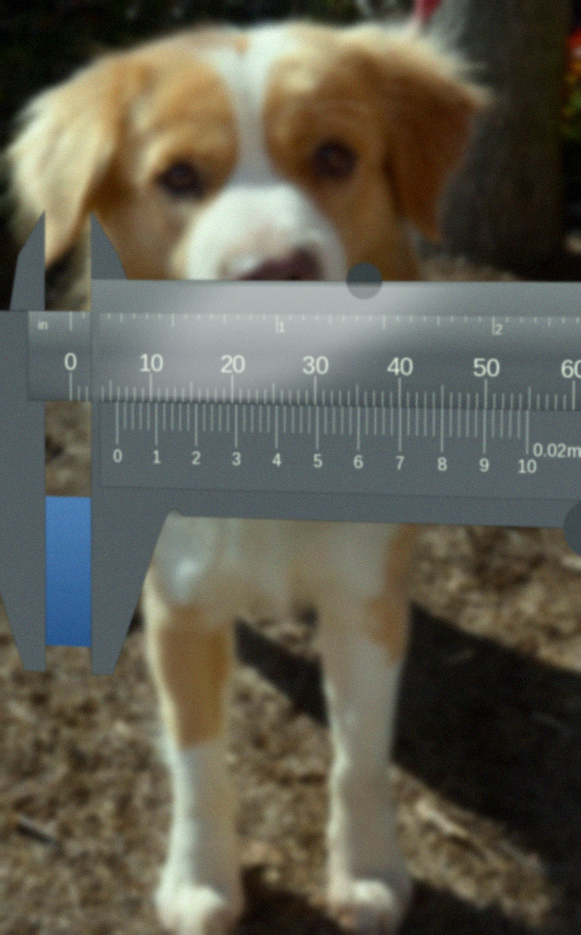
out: mm 5.8
